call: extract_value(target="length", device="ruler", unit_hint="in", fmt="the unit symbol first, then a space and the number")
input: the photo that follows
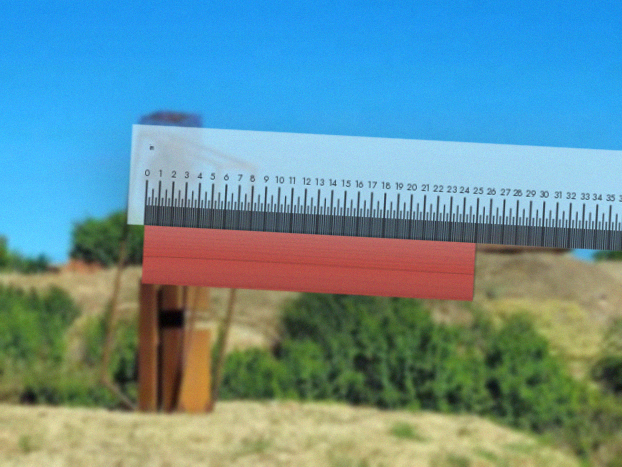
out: in 25
